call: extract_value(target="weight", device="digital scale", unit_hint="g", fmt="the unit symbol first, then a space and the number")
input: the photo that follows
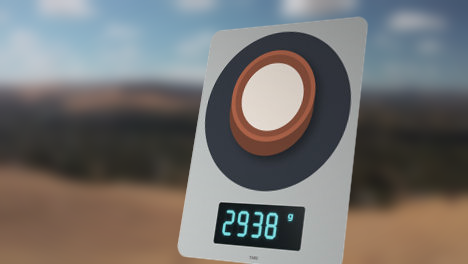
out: g 2938
